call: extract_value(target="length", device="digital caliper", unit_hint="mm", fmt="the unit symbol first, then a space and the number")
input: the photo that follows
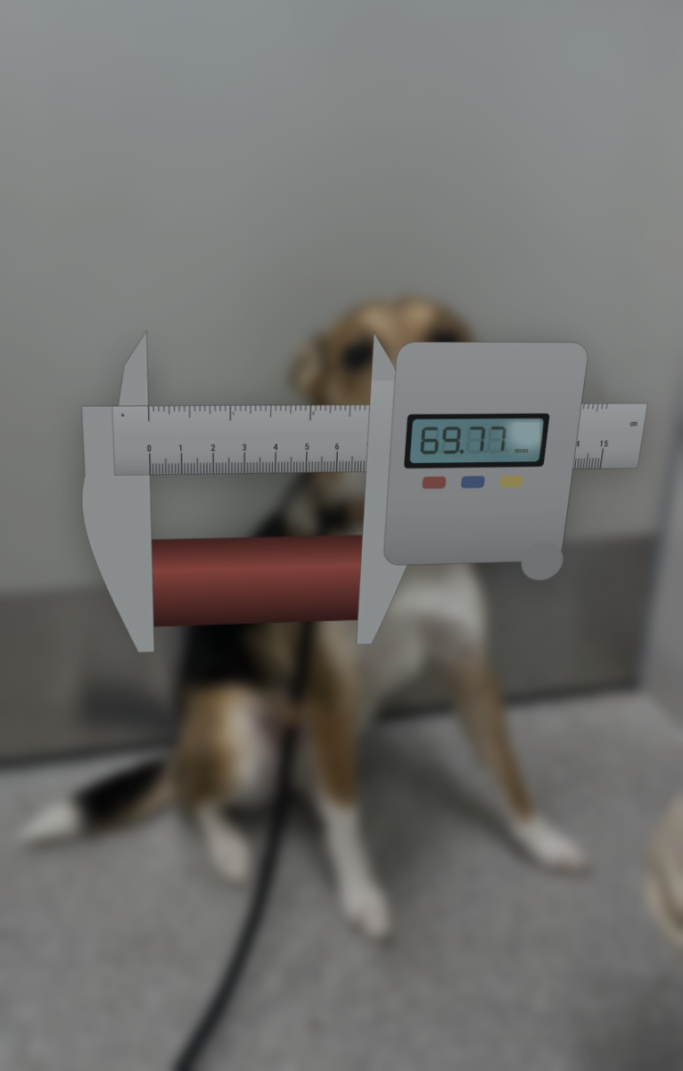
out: mm 69.77
